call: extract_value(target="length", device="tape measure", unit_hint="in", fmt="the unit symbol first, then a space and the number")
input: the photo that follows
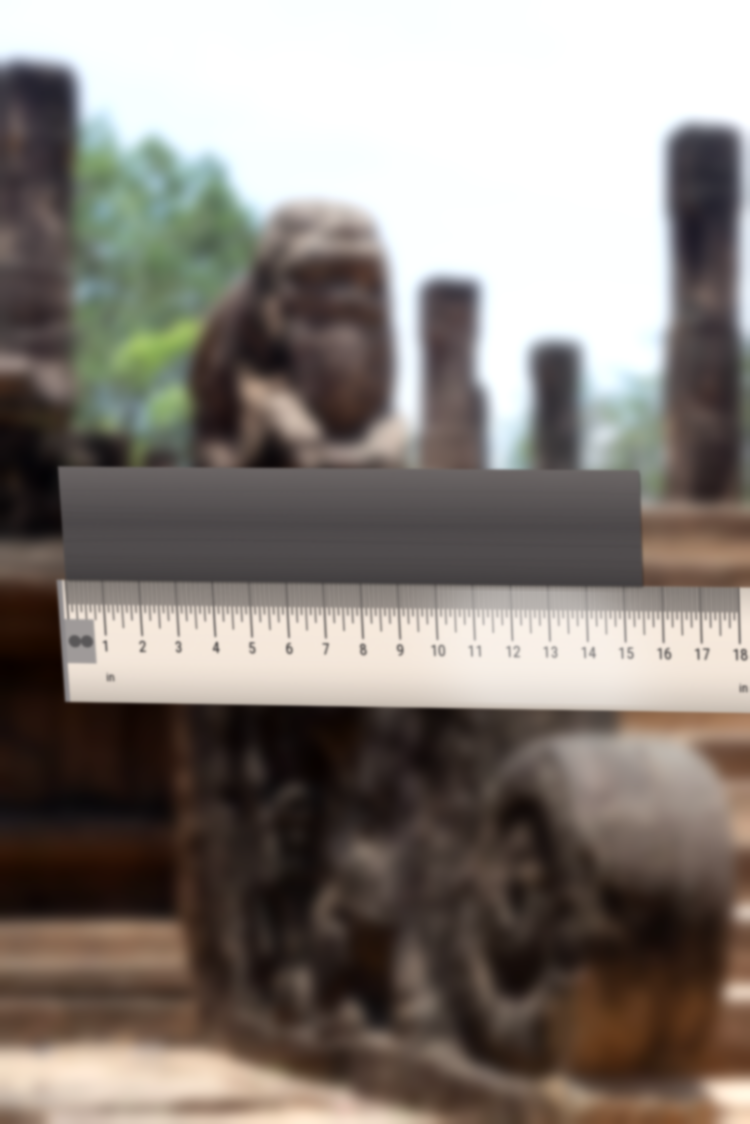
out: in 15.5
